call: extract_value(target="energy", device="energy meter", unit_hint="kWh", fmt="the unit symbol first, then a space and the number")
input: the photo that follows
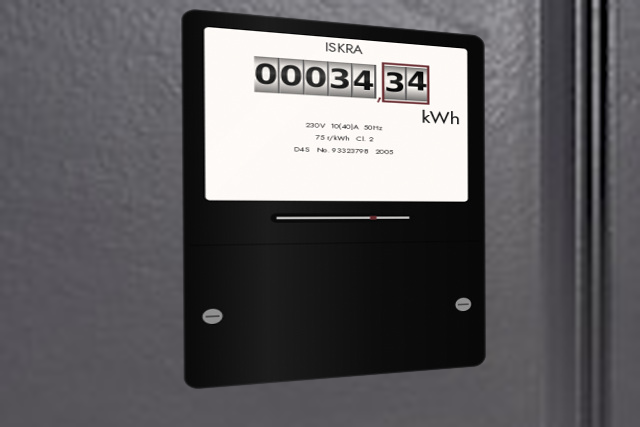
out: kWh 34.34
